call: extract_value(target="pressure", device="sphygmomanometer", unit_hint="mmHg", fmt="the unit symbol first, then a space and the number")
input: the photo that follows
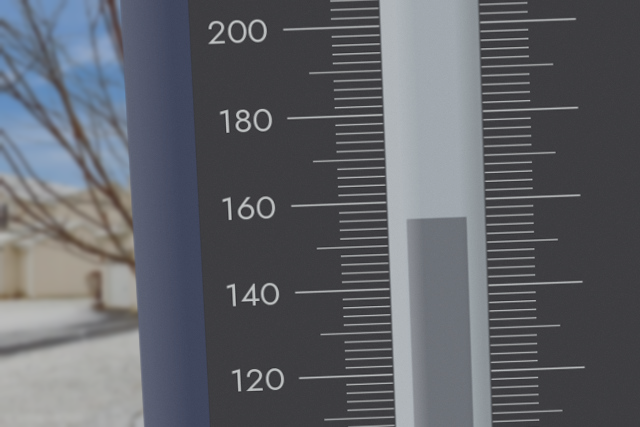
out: mmHg 156
